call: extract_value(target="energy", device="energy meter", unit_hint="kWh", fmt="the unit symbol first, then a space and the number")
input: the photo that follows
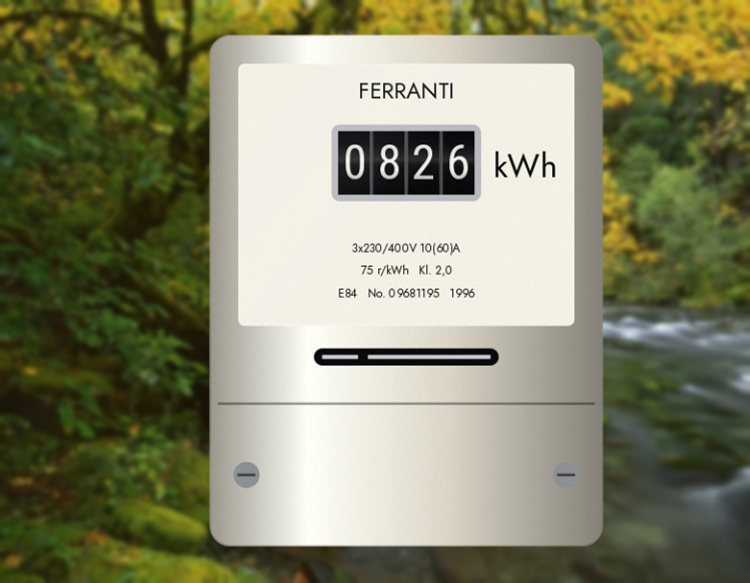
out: kWh 826
